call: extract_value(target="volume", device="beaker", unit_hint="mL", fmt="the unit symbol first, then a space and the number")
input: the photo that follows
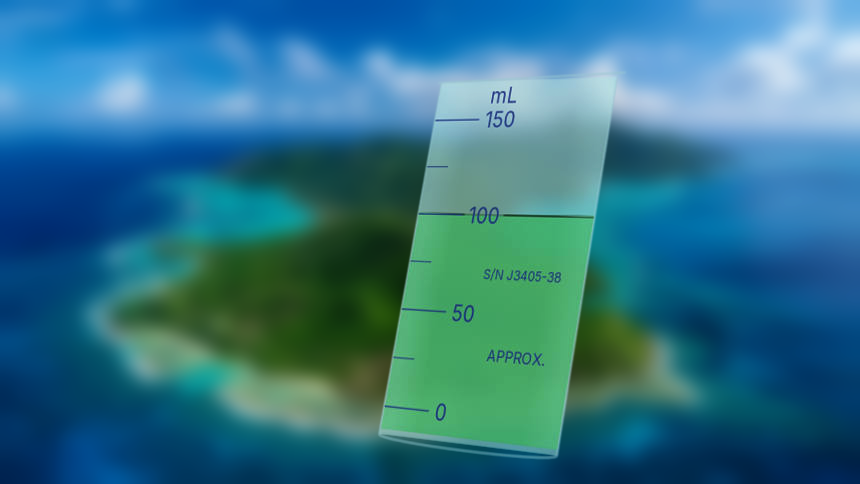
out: mL 100
